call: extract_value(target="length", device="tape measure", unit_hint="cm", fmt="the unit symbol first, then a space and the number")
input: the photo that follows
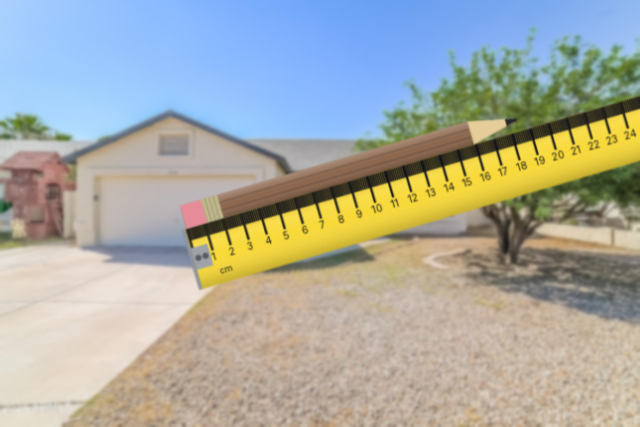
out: cm 18.5
